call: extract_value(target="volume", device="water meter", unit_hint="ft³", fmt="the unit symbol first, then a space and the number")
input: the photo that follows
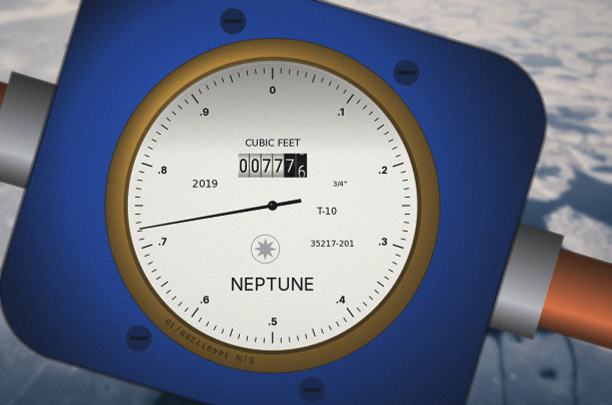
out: ft³ 7775.72
